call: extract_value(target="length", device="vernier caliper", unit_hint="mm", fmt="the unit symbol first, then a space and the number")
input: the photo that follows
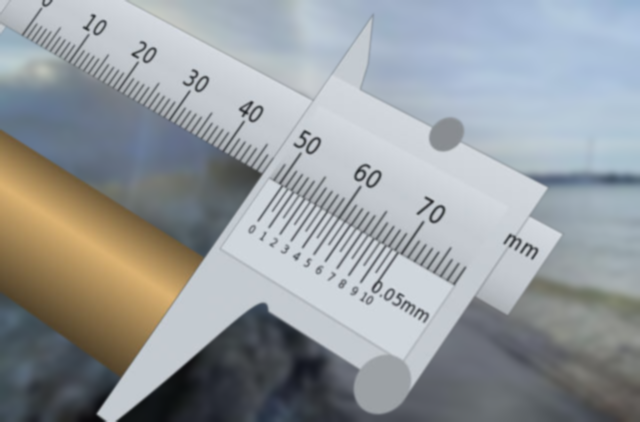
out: mm 50.5
